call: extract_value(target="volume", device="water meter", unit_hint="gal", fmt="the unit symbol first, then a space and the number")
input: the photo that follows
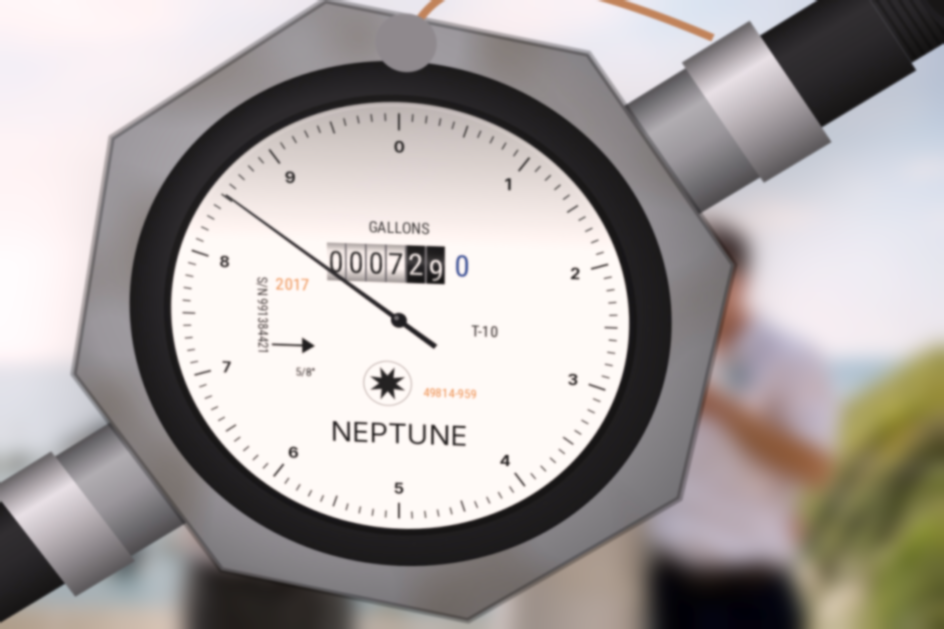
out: gal 7288.5
